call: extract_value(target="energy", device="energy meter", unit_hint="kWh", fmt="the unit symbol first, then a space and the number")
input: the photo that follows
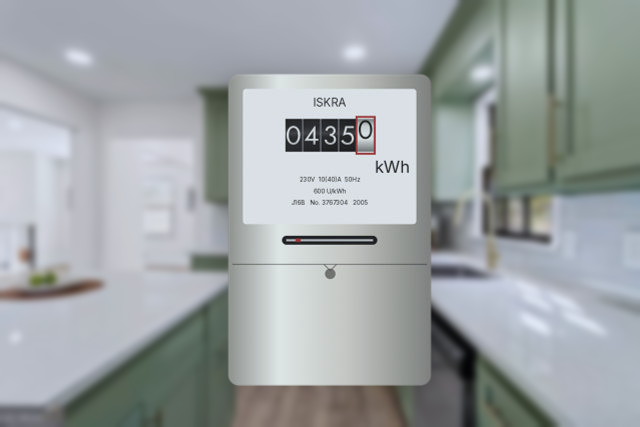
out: kWh 435.0
